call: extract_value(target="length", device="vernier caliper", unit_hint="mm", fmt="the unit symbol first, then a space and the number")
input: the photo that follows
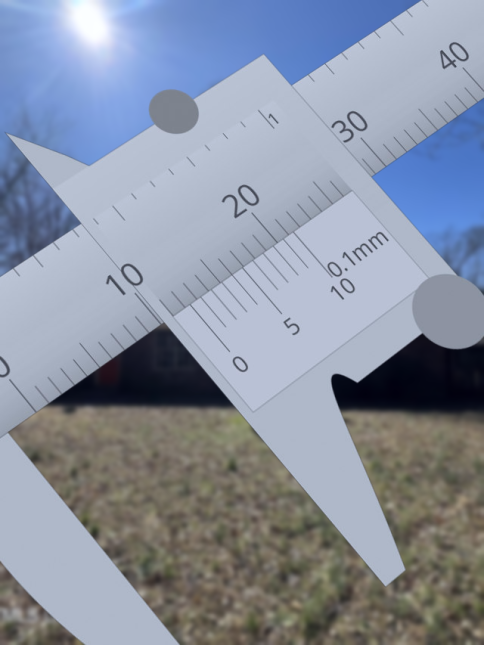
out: mm 12.4
